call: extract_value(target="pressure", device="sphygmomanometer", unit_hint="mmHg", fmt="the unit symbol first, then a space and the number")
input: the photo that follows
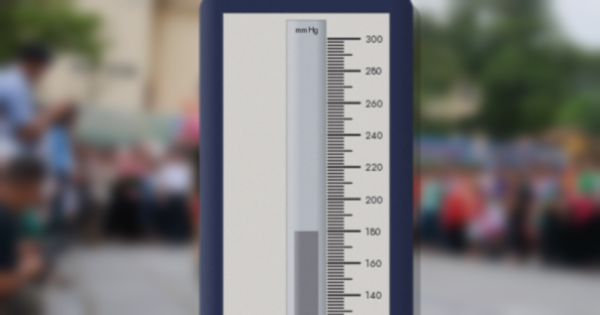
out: mmHg 180
